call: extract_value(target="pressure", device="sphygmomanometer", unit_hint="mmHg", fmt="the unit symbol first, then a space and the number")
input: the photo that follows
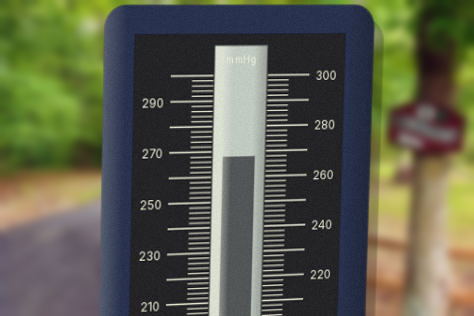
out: mmHg 268
